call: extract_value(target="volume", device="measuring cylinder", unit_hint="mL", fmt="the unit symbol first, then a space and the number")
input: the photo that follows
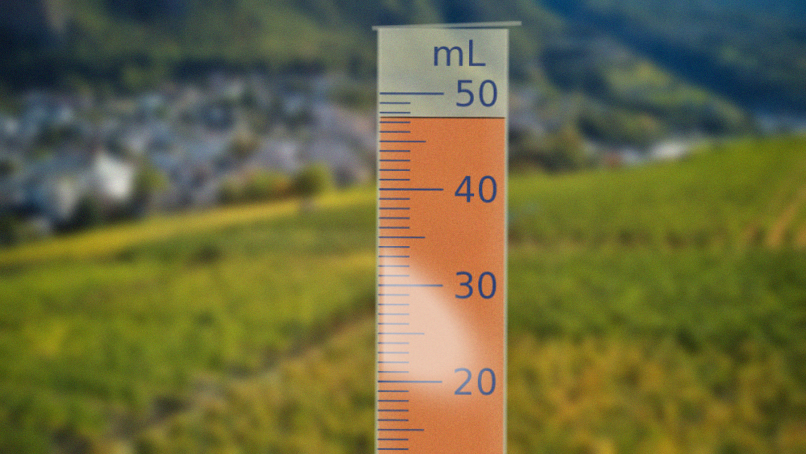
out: mL 47.5
